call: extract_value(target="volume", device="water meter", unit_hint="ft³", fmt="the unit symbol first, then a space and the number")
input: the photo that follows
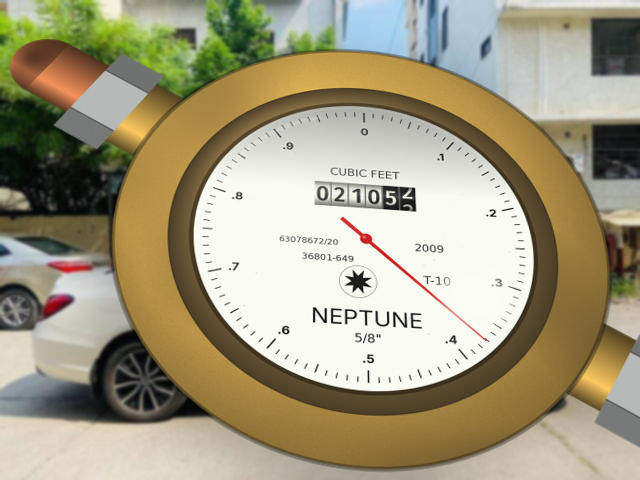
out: ft³ 21052.37
